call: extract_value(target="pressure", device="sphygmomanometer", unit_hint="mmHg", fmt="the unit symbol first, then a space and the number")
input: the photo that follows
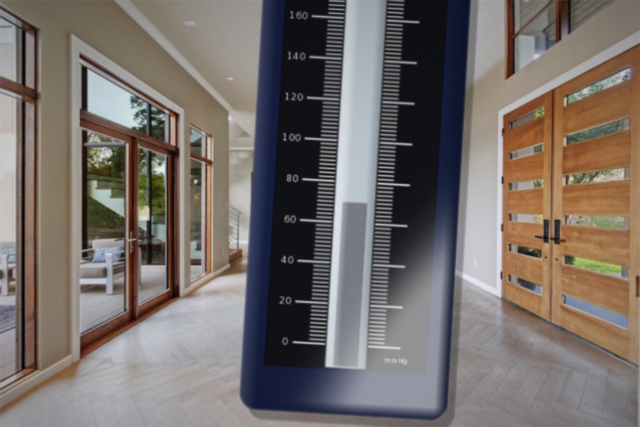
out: mmHg 70
